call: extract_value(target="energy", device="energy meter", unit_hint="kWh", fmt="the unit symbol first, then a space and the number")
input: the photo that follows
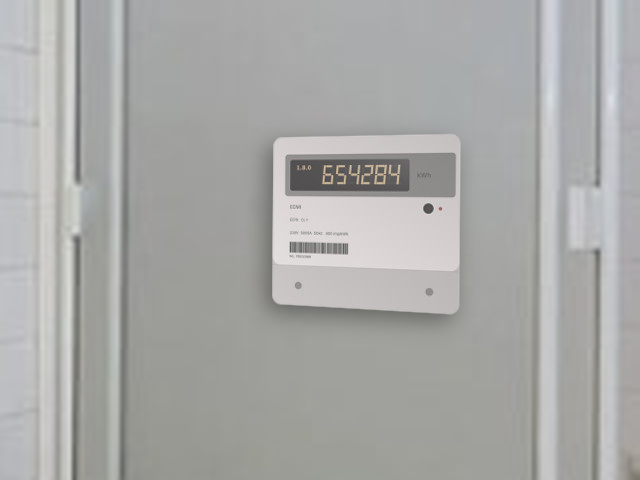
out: kWh 654284
